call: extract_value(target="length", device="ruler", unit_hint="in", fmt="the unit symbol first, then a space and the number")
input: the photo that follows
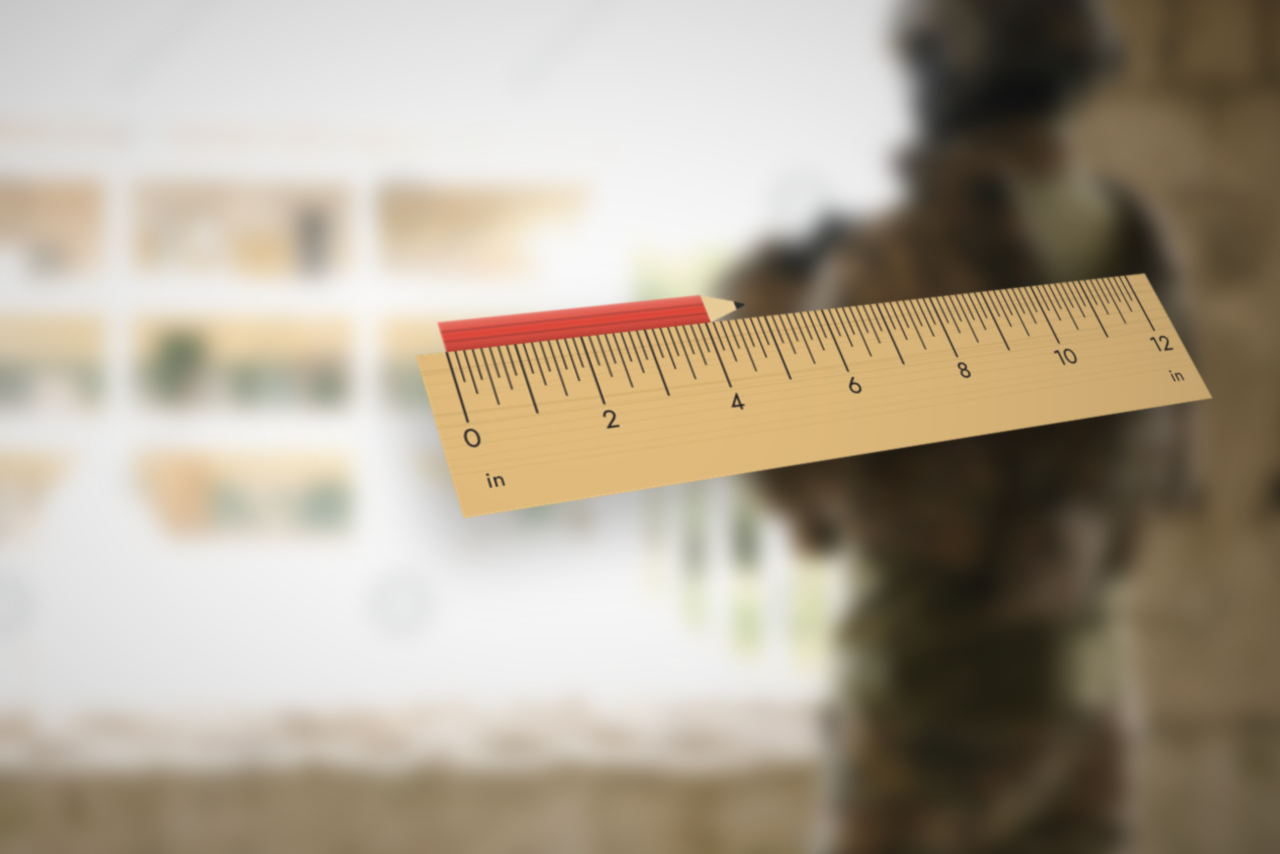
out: in 4.75
